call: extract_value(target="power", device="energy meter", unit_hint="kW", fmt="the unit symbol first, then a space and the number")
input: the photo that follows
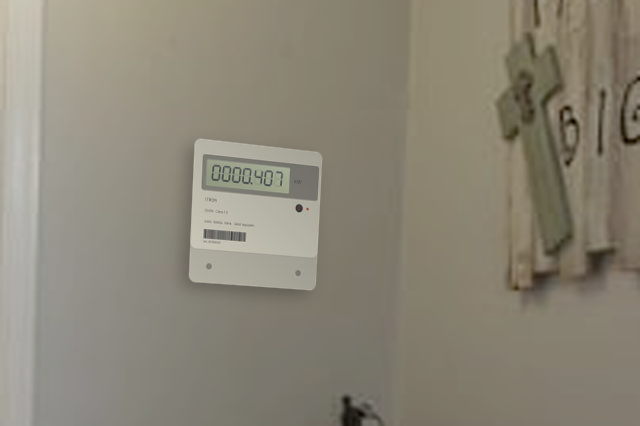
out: kW 0.407
